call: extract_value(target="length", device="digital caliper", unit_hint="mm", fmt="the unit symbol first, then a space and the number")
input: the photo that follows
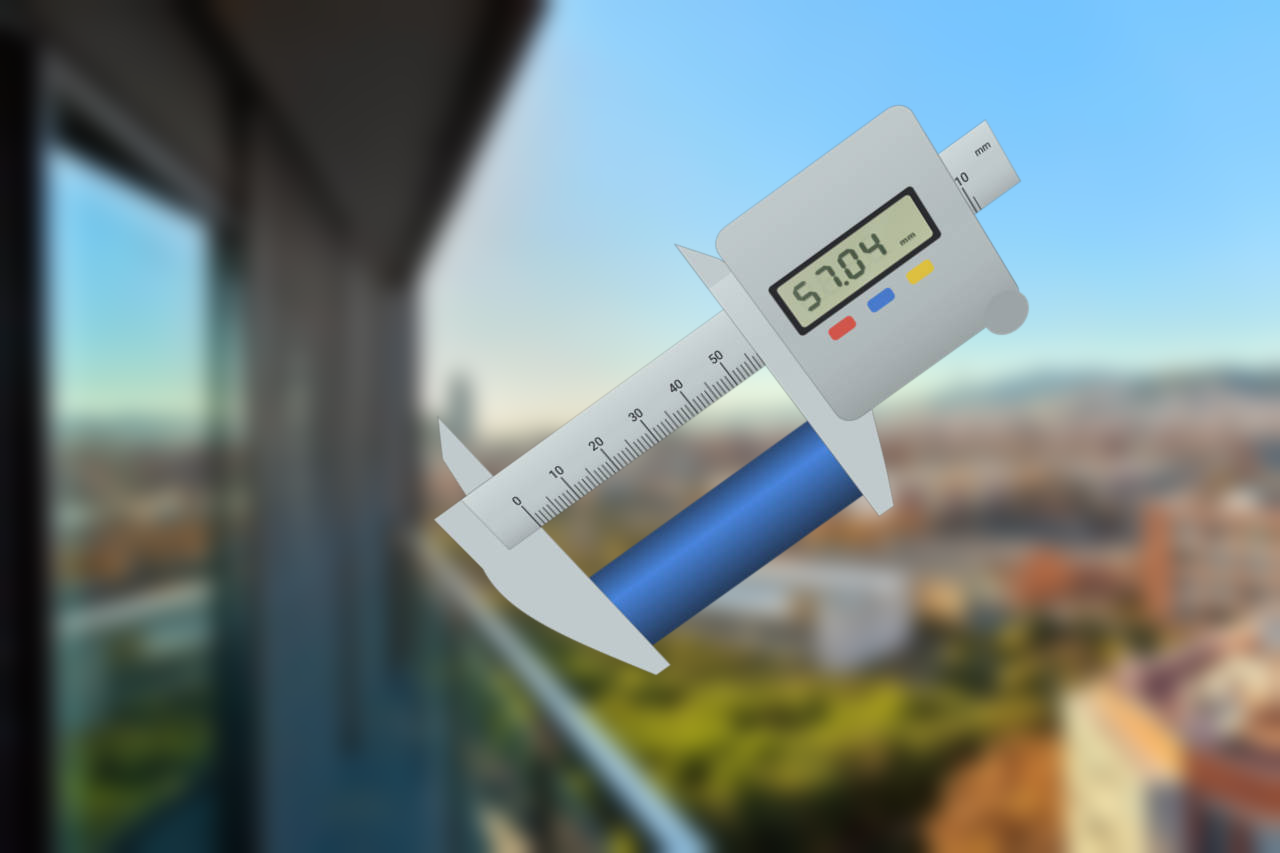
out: mm 57.04
